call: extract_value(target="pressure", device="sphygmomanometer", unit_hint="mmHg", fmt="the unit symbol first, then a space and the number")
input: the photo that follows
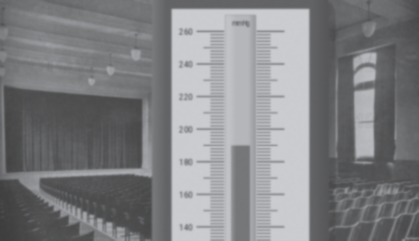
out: mmHg 190
